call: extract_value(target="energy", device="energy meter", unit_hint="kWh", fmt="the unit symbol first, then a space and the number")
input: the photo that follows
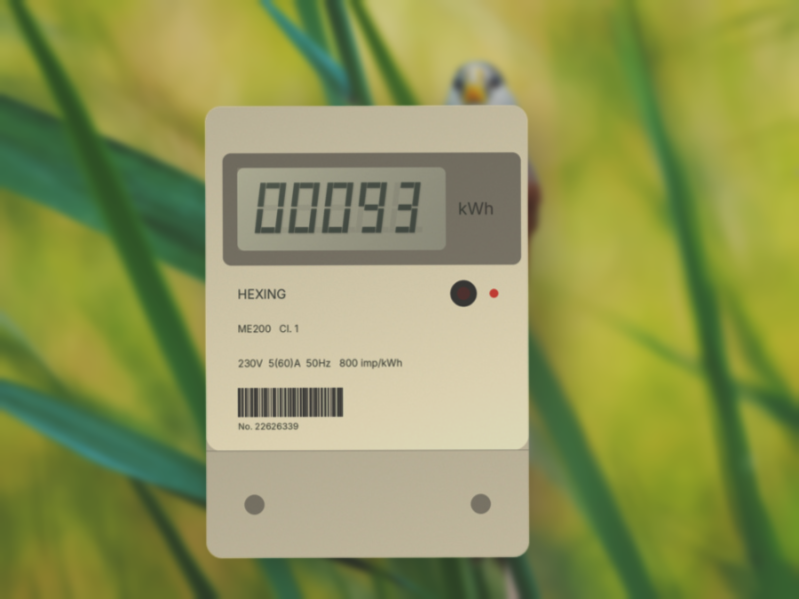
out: kWh 93
